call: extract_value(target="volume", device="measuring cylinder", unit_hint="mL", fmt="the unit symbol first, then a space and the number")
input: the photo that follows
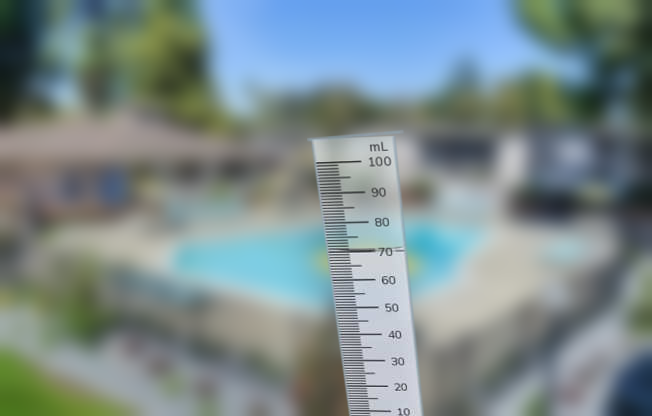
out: mL 70
